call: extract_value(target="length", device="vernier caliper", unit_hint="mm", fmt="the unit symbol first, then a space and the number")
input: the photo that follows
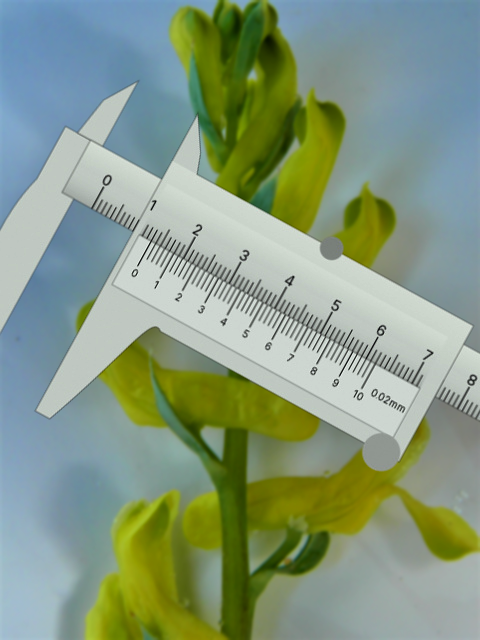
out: mm 13.0
